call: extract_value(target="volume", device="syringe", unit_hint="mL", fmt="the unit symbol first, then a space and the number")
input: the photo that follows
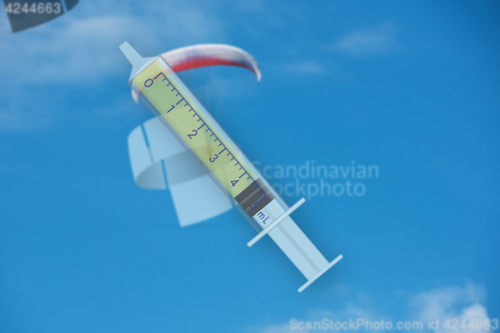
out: mL 4.4
